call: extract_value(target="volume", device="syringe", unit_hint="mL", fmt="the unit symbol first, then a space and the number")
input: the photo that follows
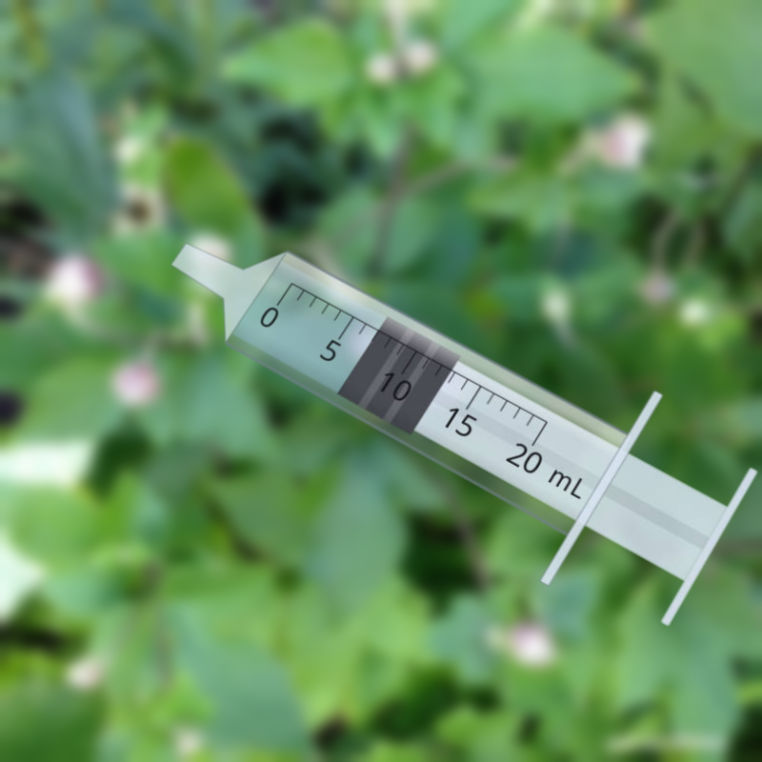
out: mL 7
